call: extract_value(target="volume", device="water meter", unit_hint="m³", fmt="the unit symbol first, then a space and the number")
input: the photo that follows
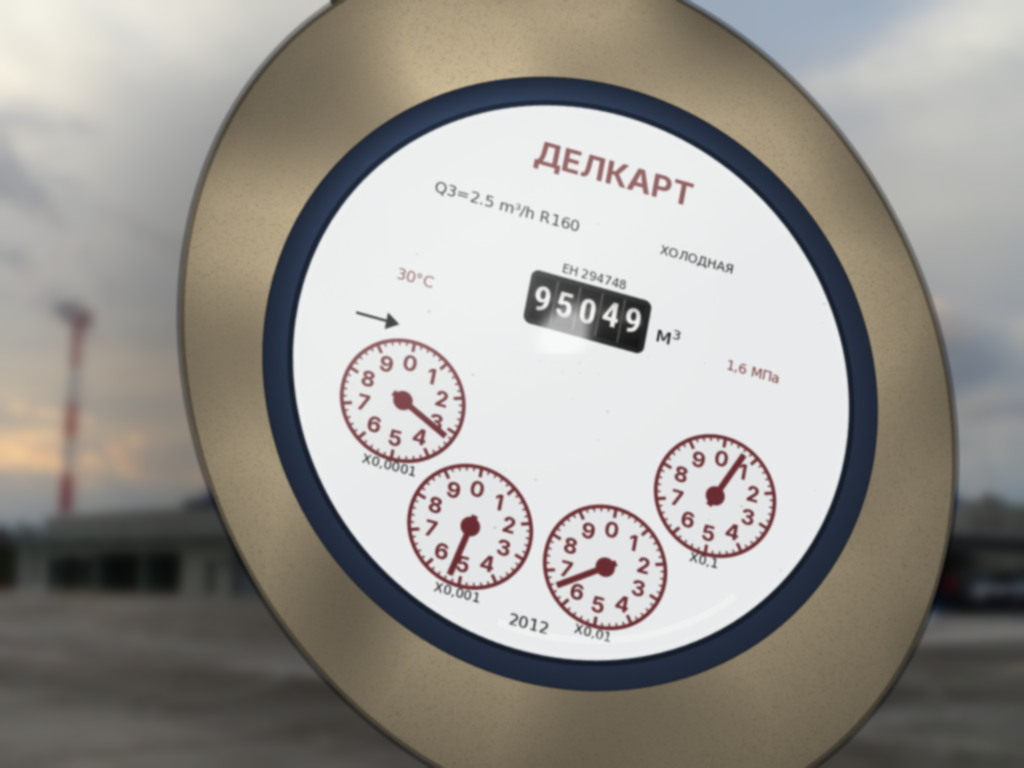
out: m³ 95049.0653
